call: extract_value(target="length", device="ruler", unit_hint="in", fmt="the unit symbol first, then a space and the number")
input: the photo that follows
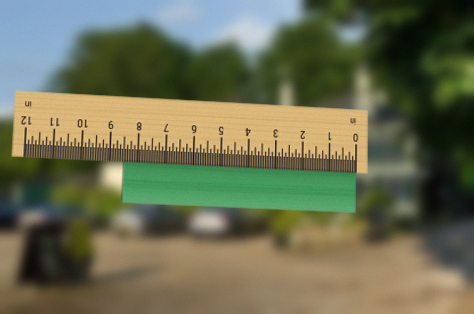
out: in 8.5
